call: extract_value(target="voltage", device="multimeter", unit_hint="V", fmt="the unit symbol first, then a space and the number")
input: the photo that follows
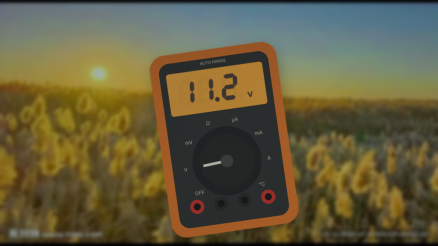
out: V 11.2
